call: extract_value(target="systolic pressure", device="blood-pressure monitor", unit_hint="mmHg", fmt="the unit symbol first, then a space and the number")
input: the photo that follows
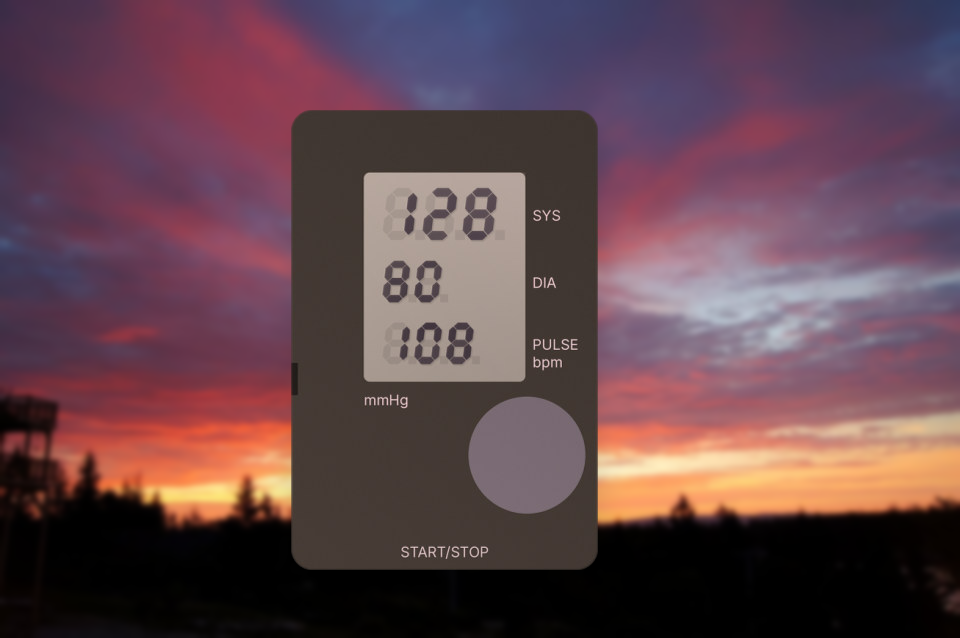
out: mmHg 128
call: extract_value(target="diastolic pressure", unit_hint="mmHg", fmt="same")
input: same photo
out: mmHg 80
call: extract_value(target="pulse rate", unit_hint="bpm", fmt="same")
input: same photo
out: bpm 108
